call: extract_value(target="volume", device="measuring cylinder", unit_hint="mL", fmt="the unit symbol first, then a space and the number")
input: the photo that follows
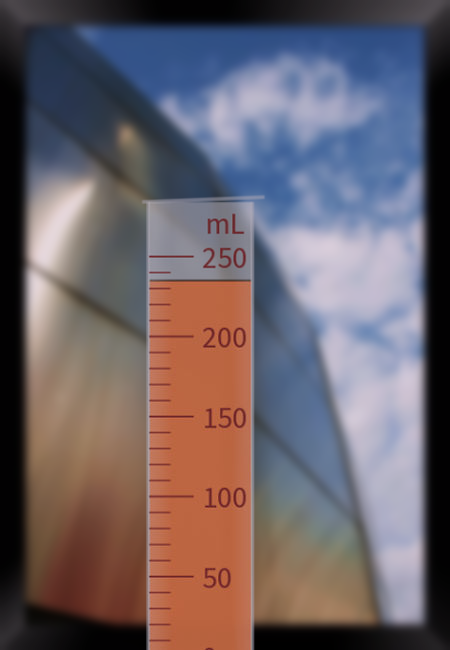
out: mL 235
